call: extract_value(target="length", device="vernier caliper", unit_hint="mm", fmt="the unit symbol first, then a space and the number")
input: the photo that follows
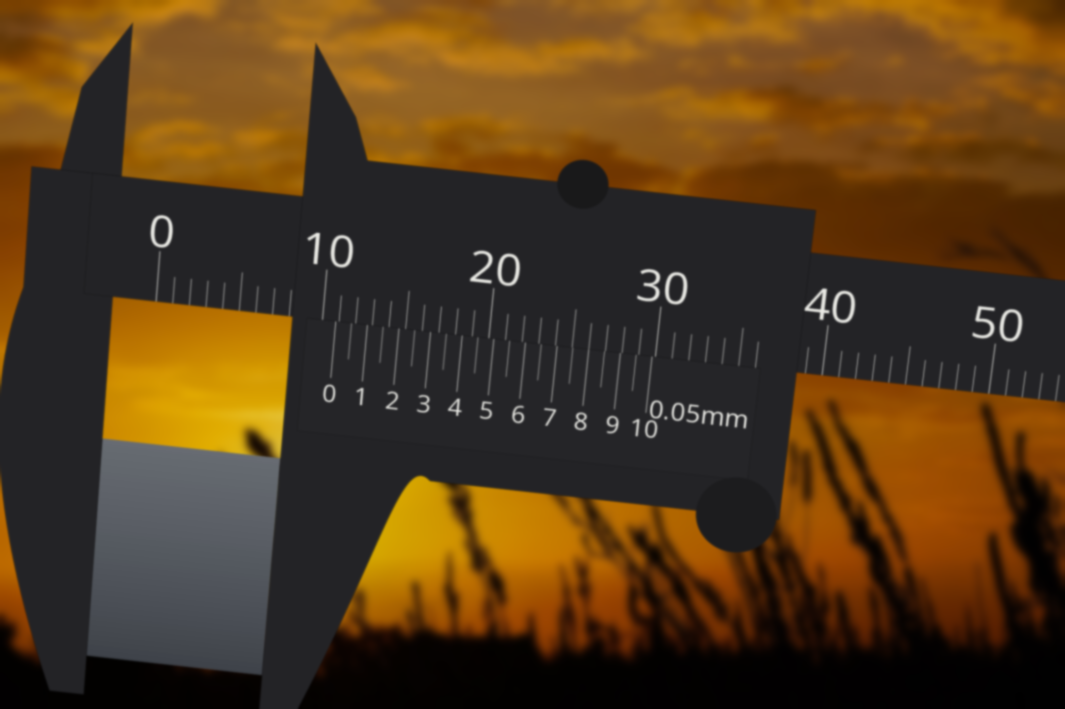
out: mm 10.8
